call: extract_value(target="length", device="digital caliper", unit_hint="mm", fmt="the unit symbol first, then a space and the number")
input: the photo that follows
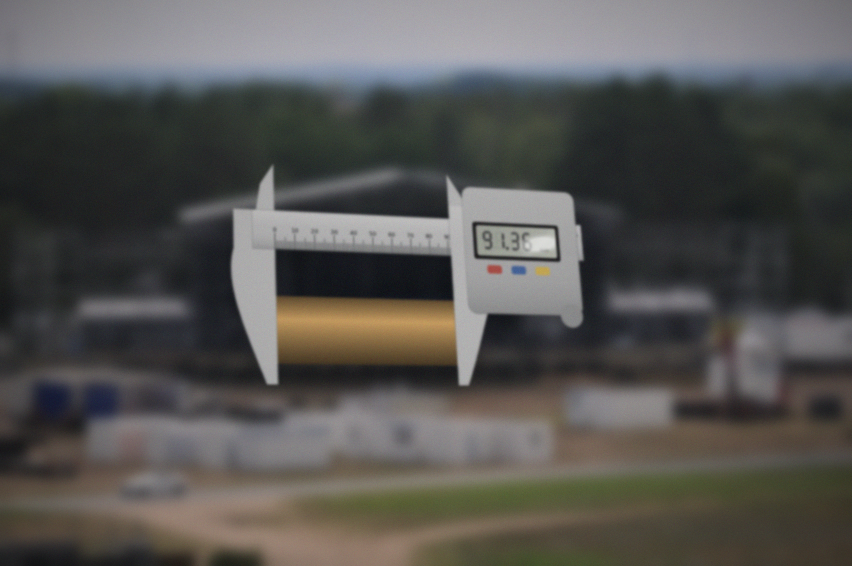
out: mm 91.36
